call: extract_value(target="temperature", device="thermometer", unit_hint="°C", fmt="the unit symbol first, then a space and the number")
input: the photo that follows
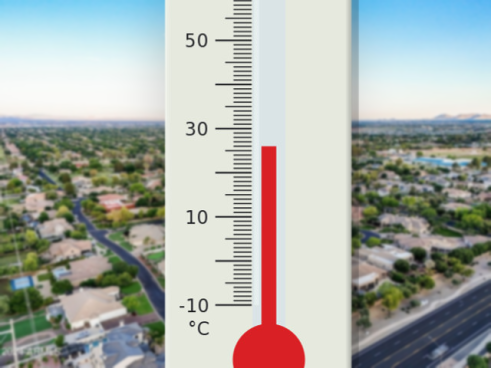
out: °C 26
